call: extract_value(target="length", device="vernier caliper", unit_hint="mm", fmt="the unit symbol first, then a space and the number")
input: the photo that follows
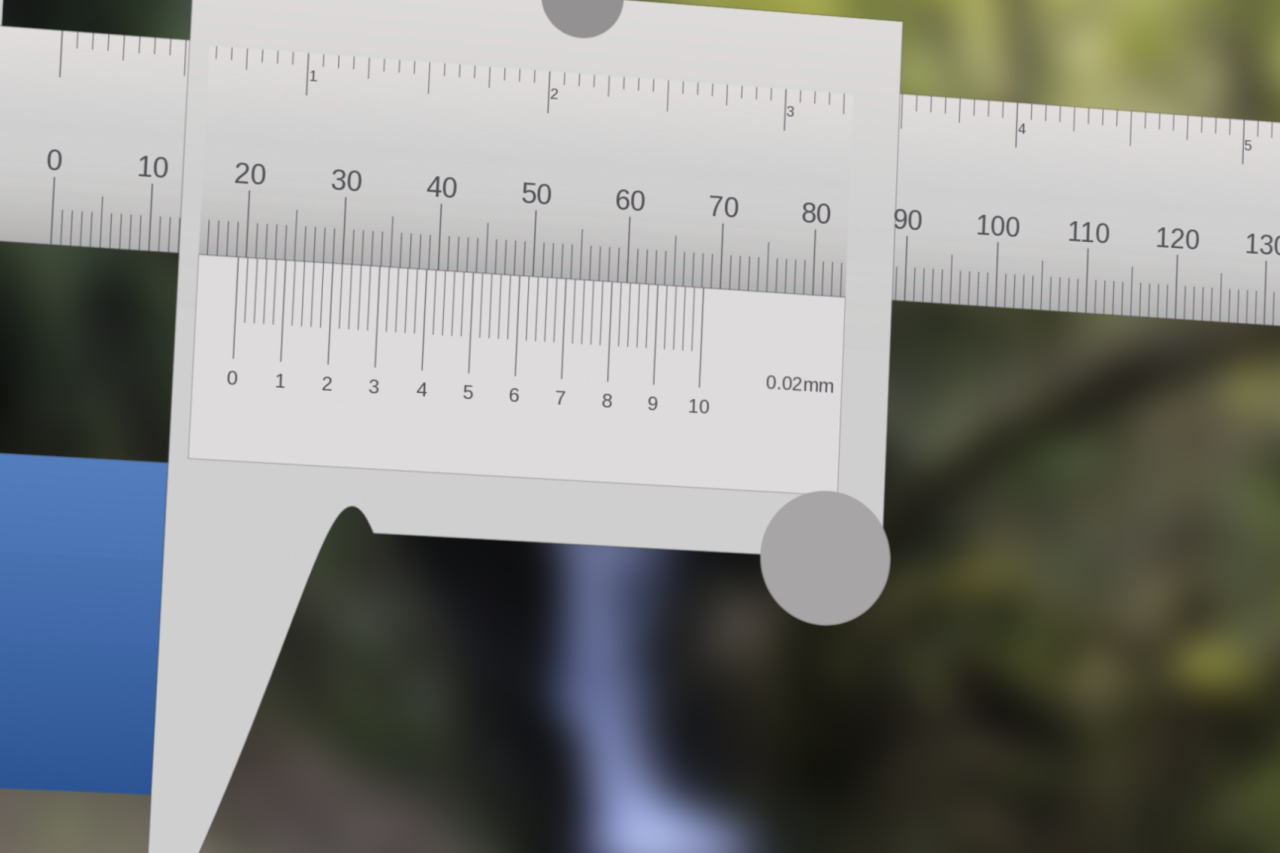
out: mm 19.2
